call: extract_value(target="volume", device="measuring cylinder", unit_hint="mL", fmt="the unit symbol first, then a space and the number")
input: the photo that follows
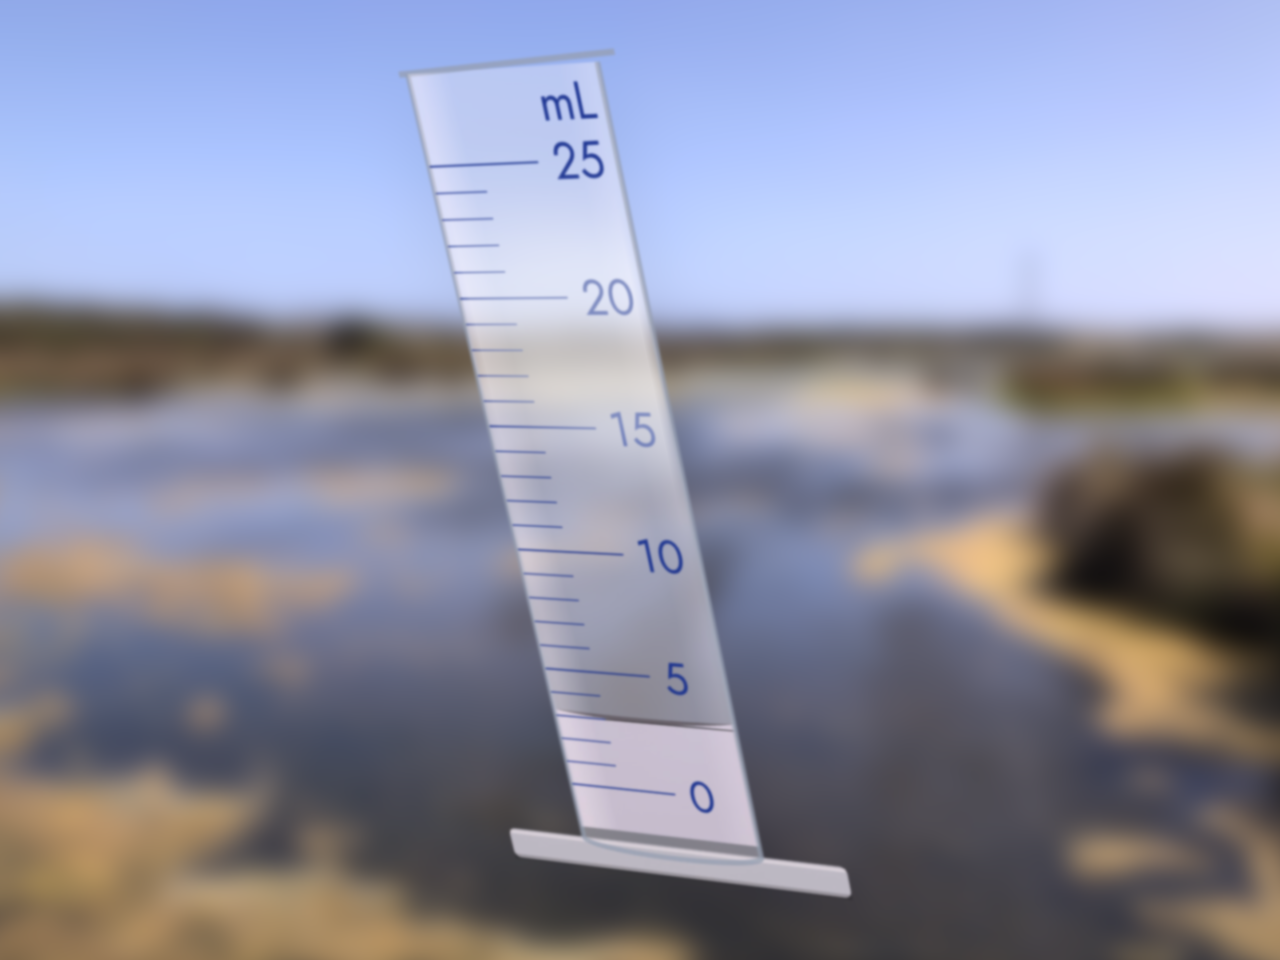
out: mL 3
